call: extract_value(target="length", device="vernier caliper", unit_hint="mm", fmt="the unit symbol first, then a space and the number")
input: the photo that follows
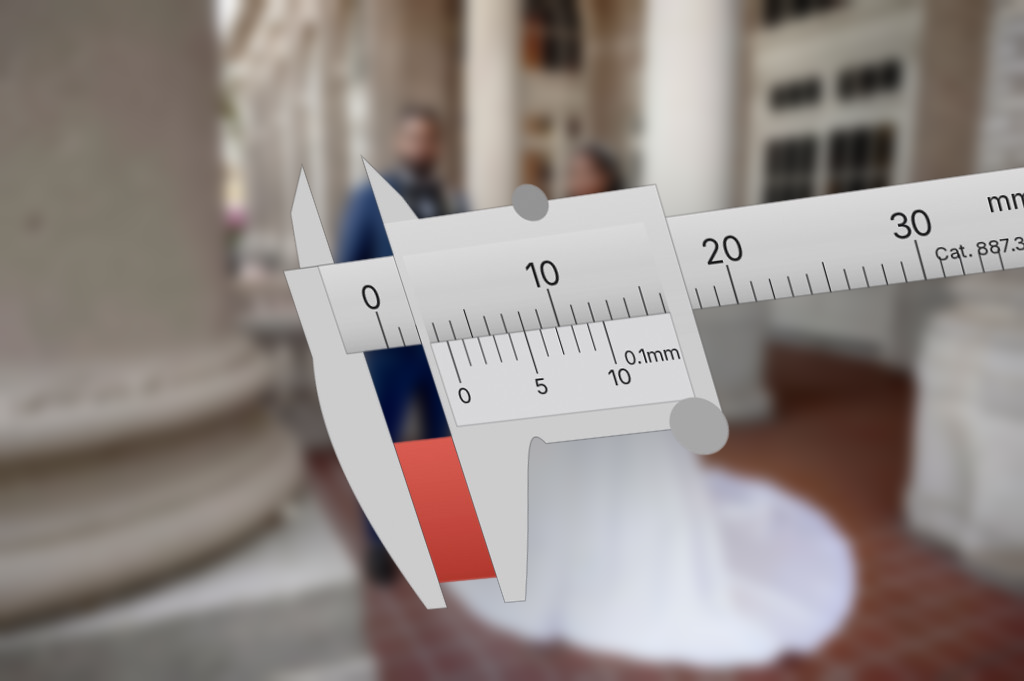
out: mm 3.5
